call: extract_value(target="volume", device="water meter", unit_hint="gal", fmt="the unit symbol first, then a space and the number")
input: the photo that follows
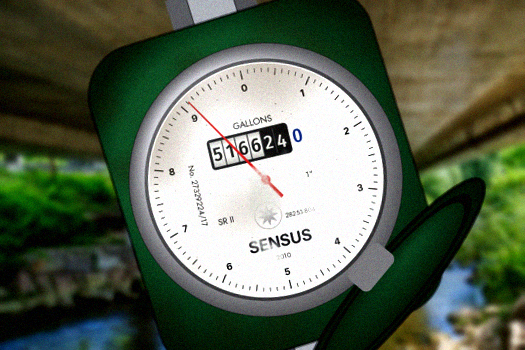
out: gal 5166239.1
